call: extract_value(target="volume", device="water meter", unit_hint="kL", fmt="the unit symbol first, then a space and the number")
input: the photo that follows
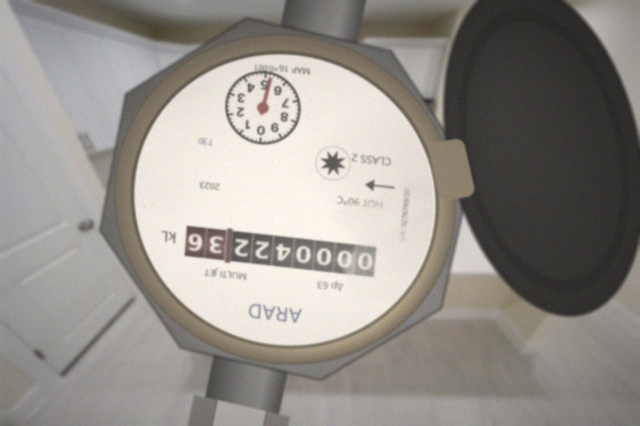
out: kL 422.365
